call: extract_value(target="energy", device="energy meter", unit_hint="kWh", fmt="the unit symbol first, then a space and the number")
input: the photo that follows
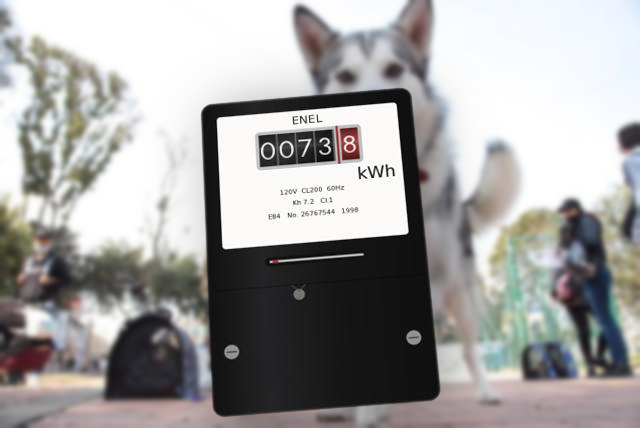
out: kWh 73.8
